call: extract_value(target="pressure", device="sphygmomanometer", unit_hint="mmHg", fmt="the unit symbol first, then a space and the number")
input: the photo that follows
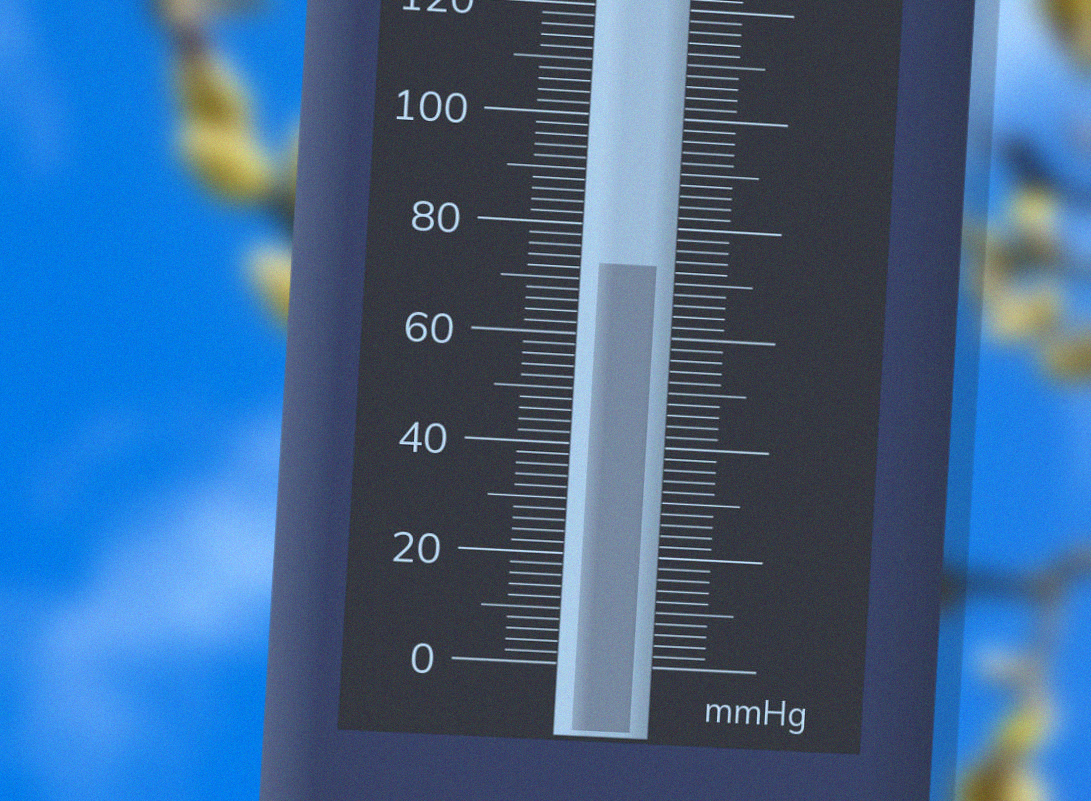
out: mmHg 73
